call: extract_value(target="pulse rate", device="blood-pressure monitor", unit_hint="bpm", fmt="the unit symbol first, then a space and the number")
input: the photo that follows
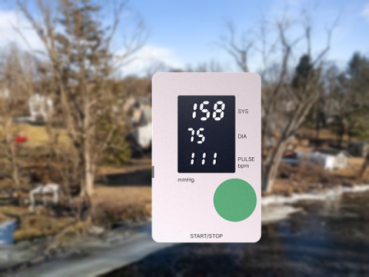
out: bpm 111
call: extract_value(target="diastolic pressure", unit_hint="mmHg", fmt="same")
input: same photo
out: mmHg 75
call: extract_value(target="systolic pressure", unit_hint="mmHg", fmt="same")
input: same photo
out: mmHg 158
